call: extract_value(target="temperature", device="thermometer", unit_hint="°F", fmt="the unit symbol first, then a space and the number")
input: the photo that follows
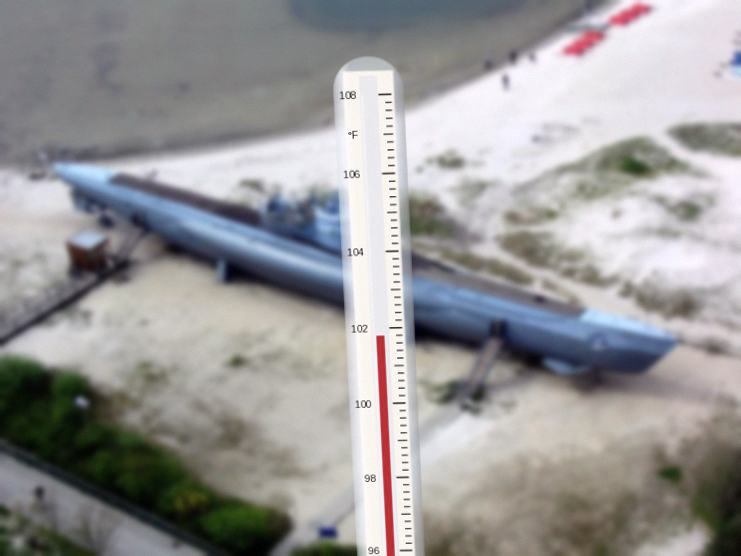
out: °F 101.8
